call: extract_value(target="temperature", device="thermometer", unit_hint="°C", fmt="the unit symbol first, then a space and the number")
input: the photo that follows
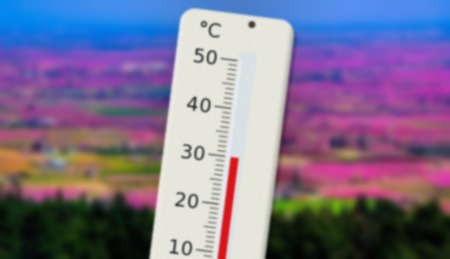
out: °C 30
